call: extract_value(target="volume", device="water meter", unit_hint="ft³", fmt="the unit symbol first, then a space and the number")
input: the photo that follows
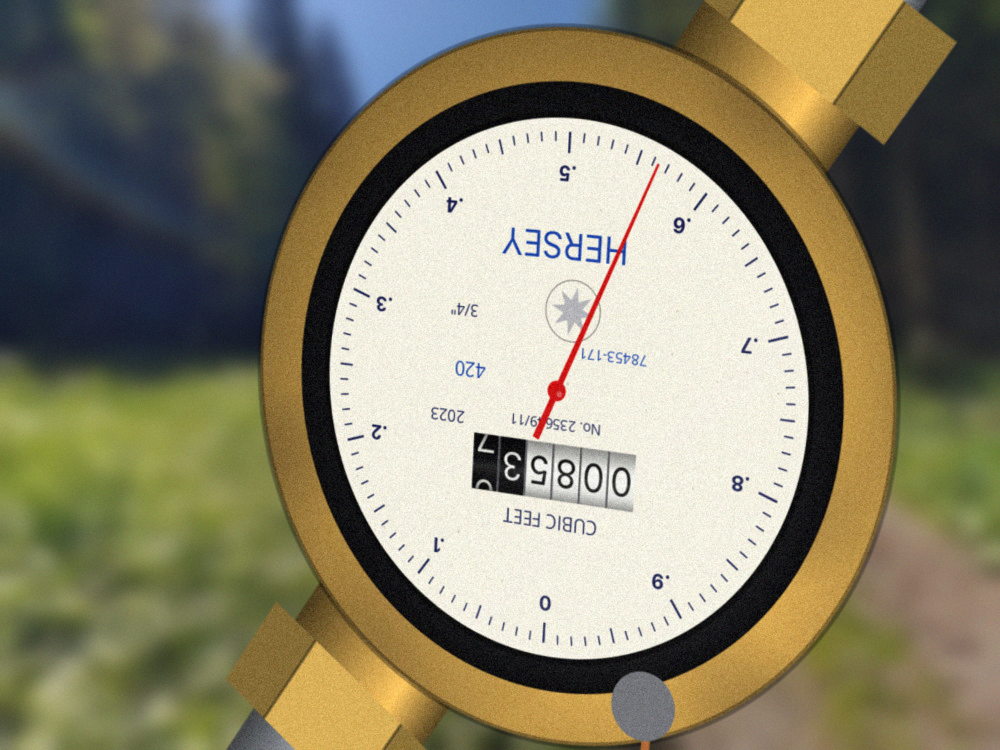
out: ft³ 8536.56
